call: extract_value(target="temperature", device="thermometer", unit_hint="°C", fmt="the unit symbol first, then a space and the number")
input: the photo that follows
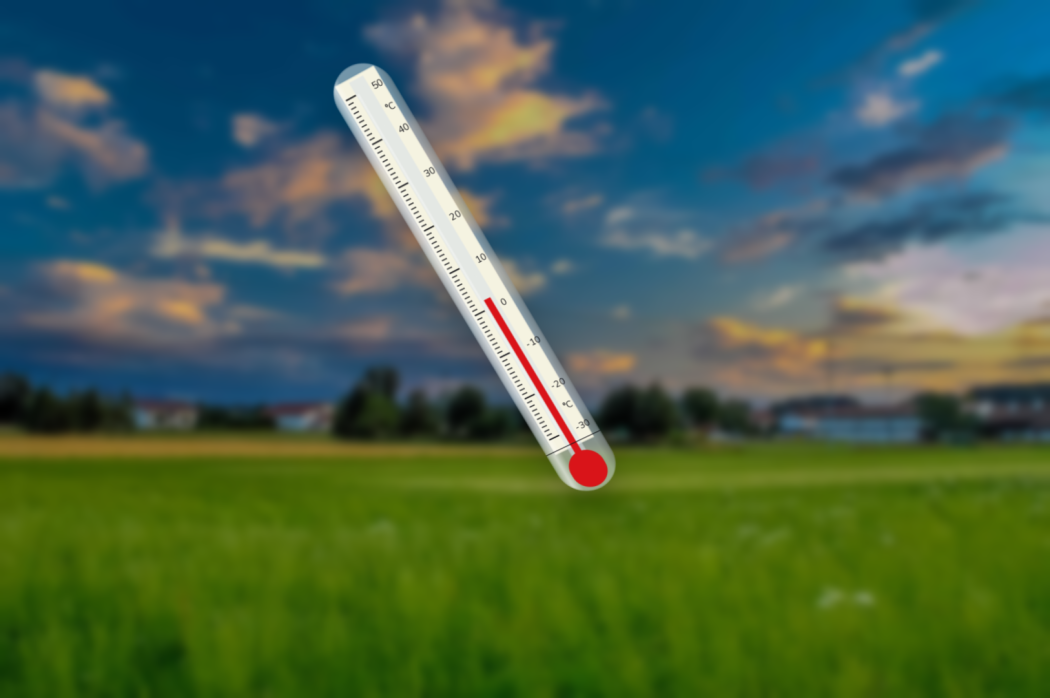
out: °C 2
